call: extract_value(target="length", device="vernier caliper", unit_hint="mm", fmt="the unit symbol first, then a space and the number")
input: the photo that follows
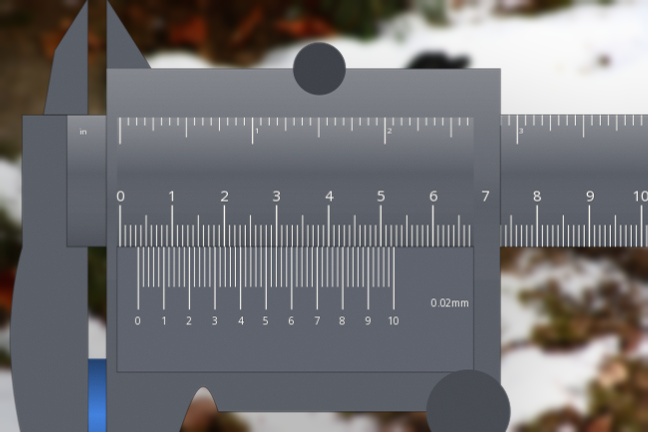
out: mm 3.5
